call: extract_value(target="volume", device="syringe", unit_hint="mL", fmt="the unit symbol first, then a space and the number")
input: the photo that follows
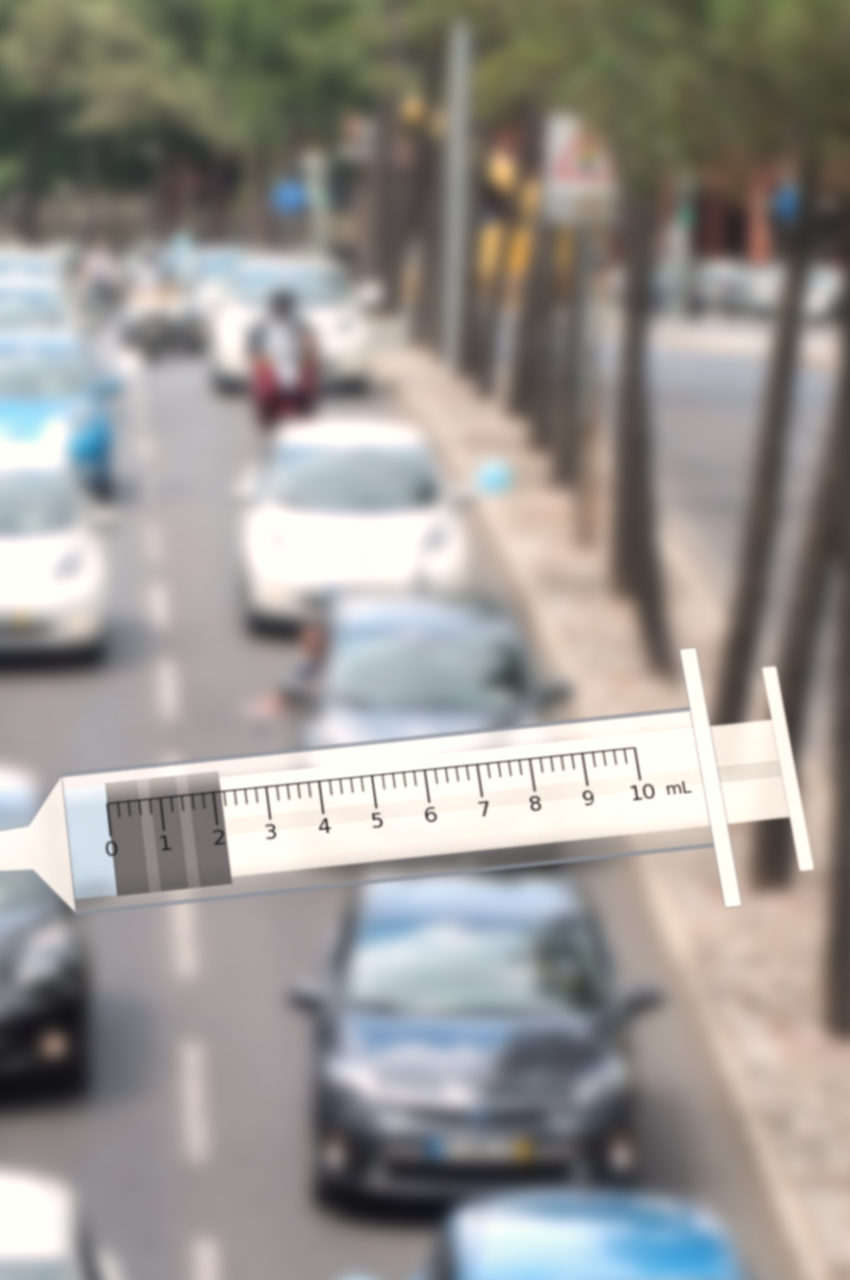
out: mL 0
